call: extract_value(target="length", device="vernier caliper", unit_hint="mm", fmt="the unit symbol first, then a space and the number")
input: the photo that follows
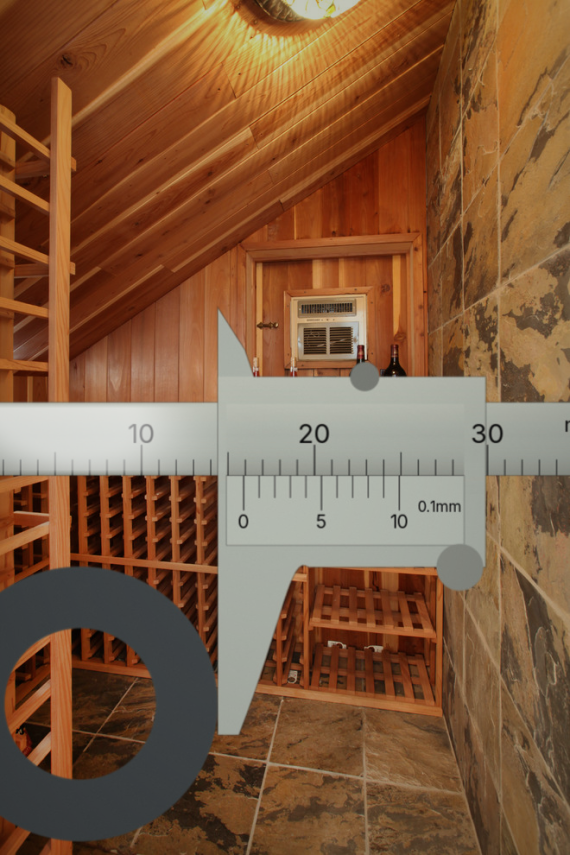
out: mm 15.9
